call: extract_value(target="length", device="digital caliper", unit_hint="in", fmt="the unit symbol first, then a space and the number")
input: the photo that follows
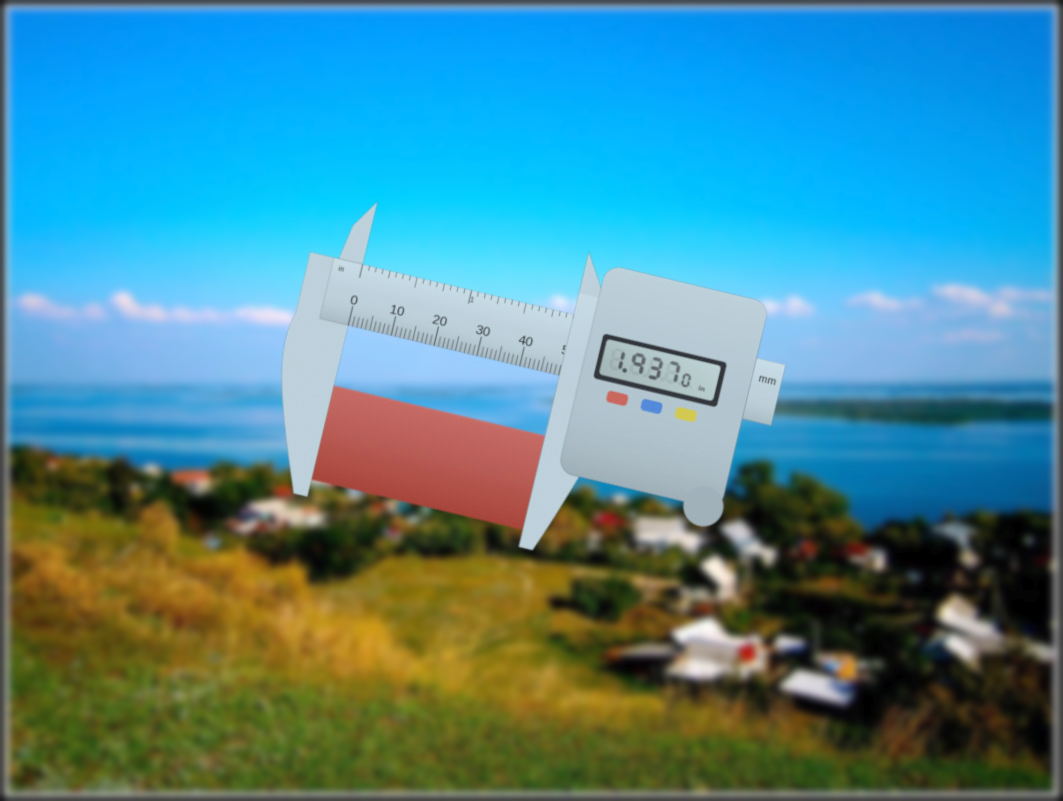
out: in 1.9370
